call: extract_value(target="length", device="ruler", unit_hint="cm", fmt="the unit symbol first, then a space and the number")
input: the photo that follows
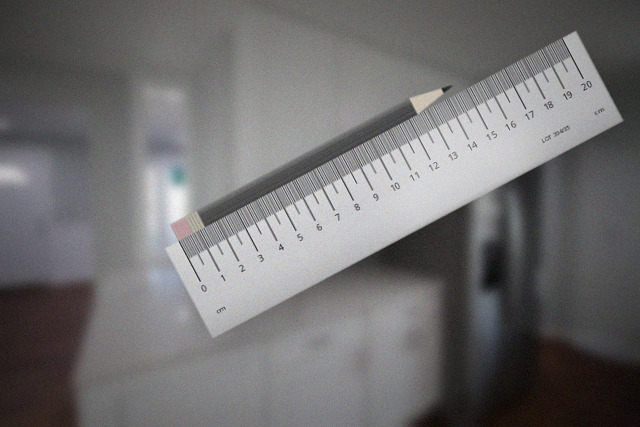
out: cm 14.5
